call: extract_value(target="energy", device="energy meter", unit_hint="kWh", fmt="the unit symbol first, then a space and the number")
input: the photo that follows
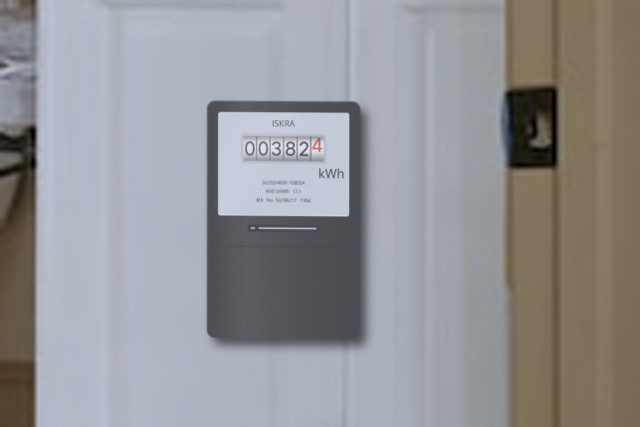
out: kWh 382.4
